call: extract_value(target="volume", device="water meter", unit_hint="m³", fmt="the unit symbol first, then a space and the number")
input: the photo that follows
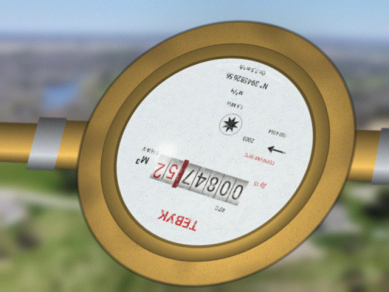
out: m³ 847.52
